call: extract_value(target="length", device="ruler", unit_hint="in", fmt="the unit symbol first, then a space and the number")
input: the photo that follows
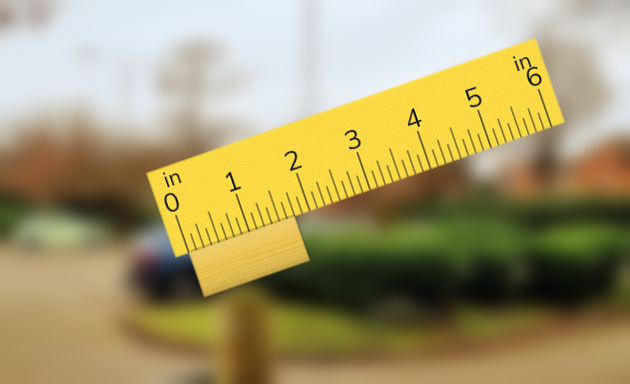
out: in 1.75
